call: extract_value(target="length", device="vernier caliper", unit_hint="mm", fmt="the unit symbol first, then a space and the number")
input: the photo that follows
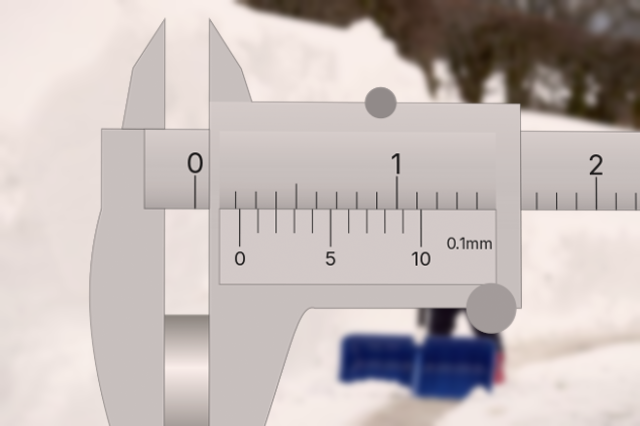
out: mm 2.2
